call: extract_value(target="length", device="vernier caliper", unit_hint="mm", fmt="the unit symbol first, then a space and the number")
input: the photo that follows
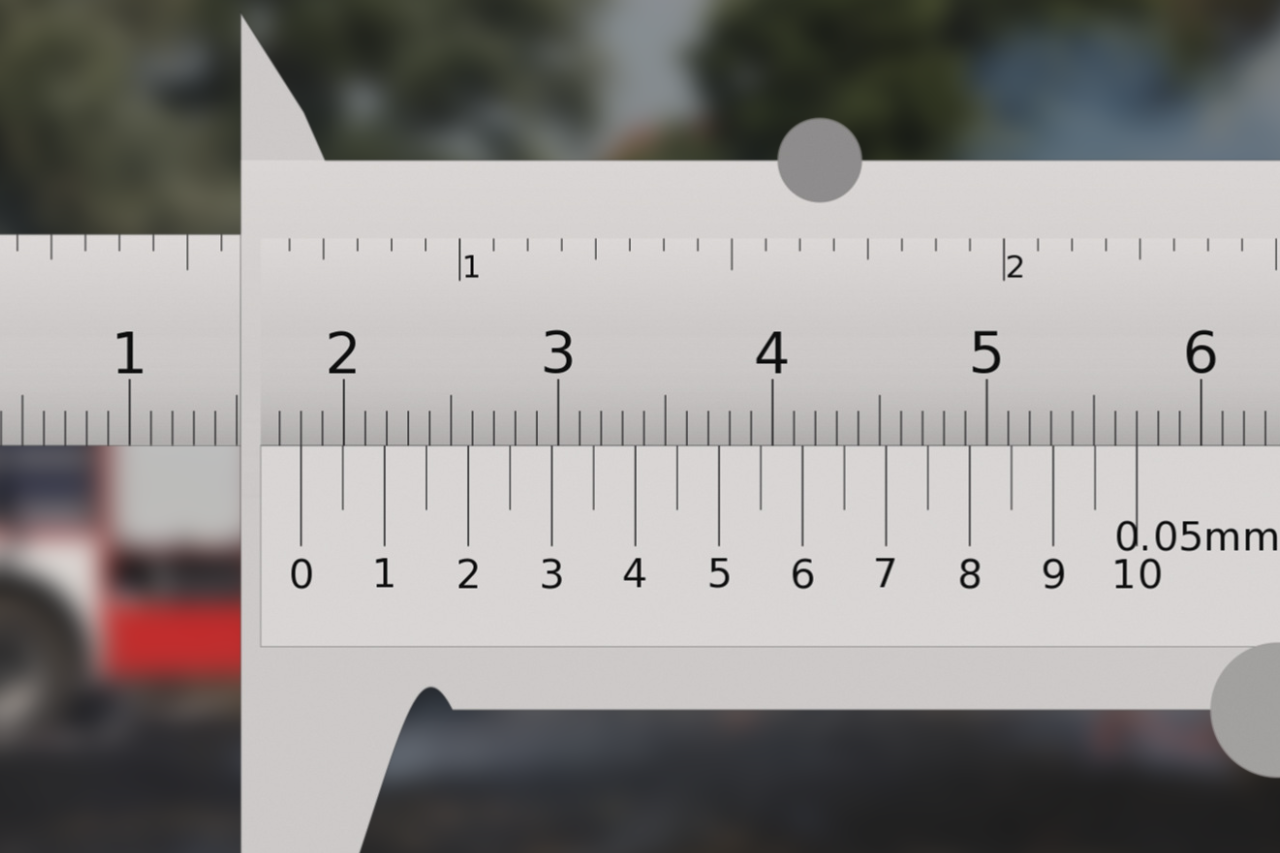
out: mm 18.0
